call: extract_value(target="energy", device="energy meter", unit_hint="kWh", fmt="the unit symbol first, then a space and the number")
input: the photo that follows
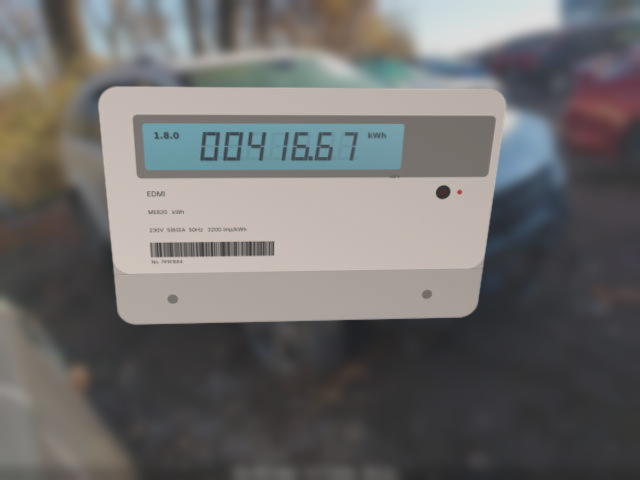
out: kWh 416.67
